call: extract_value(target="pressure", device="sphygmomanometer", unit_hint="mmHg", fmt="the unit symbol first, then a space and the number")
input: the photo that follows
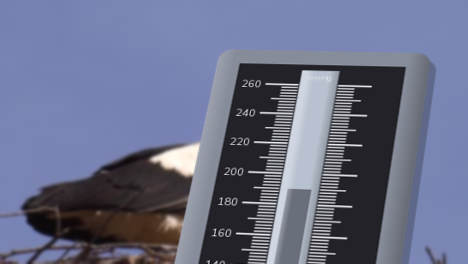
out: mmHg 190
